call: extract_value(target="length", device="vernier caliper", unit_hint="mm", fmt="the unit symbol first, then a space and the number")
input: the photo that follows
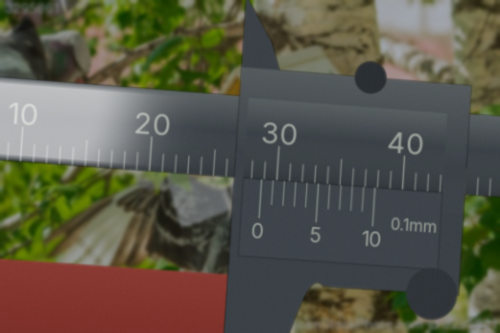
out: mm 28.8
